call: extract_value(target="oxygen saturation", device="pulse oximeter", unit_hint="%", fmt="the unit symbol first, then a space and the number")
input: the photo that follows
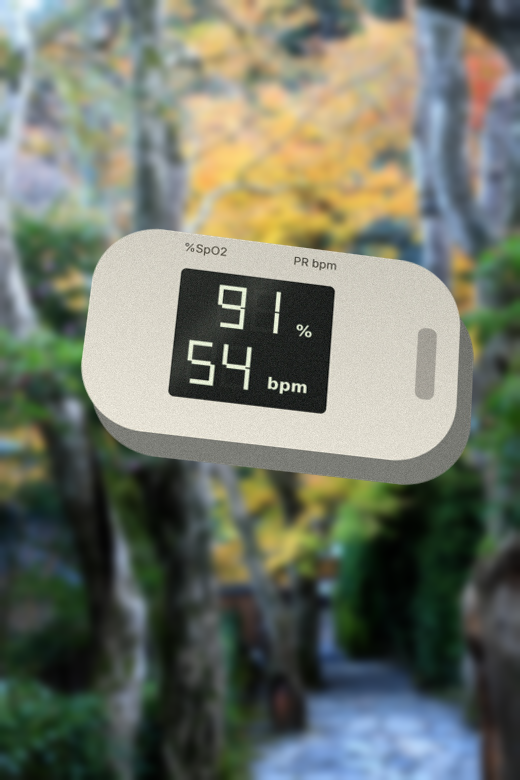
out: % 91
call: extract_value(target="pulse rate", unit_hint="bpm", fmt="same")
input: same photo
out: bpm 54
